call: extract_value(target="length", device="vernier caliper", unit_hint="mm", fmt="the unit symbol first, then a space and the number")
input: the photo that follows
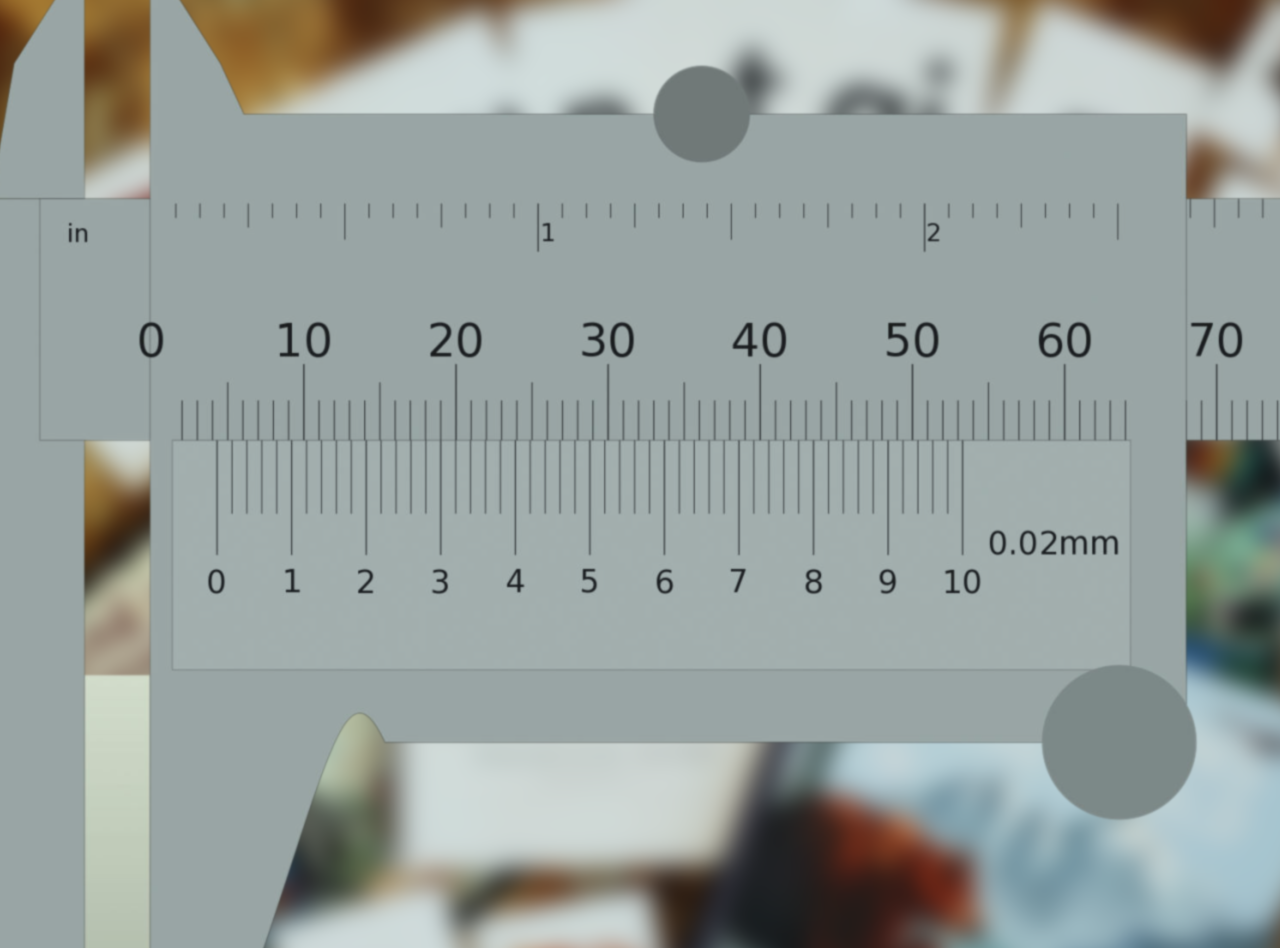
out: mm 4.3
